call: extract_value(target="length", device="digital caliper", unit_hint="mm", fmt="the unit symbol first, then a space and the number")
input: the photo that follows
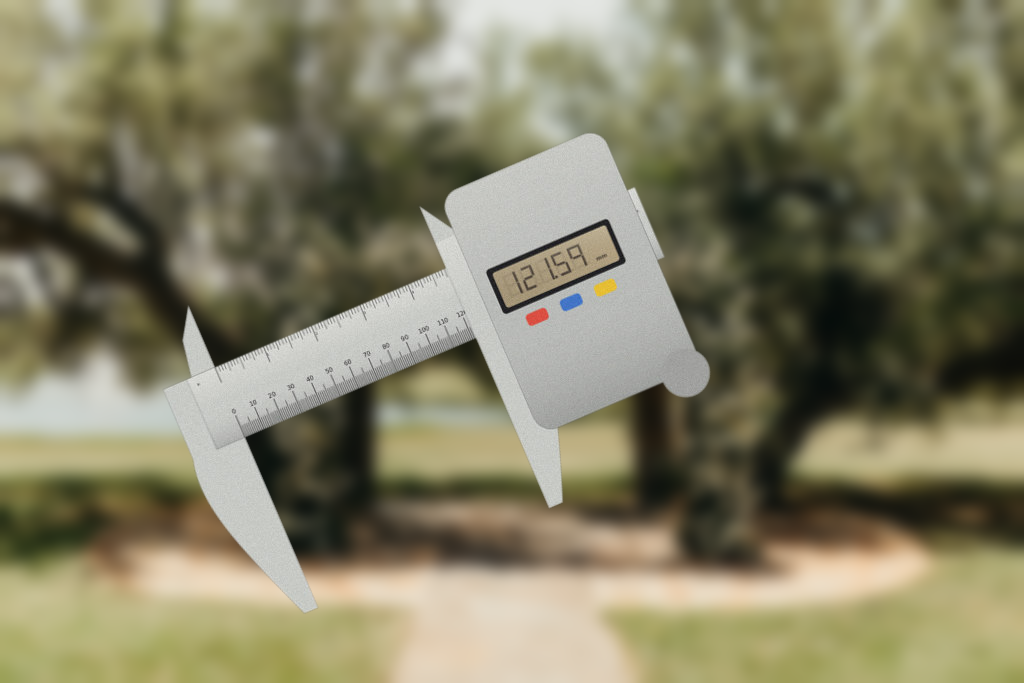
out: mm 121.59
